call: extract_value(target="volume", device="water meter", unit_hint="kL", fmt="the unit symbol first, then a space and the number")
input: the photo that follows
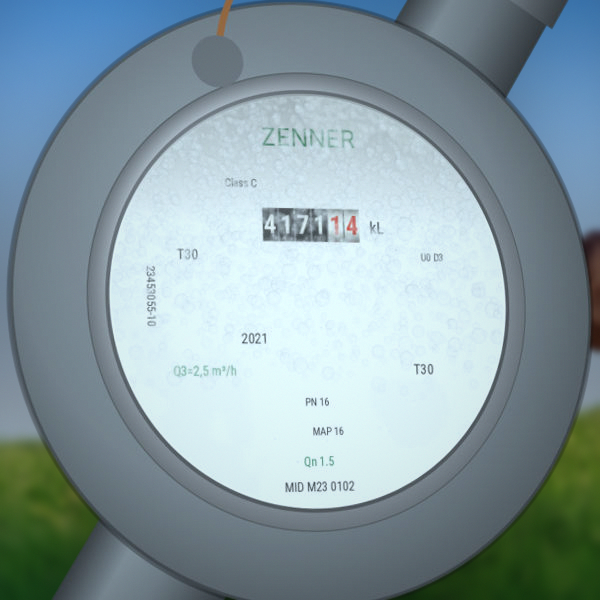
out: kL 4171.14
